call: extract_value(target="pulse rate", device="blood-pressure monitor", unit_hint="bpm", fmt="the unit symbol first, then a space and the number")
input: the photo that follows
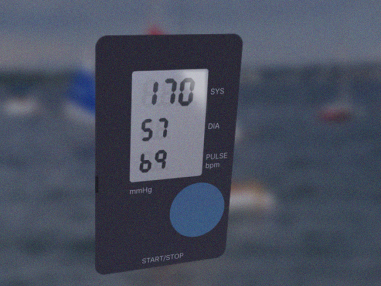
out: bpm 69
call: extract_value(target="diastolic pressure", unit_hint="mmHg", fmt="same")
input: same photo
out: mmHg 57
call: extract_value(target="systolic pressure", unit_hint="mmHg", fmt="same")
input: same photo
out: mmHg 170
